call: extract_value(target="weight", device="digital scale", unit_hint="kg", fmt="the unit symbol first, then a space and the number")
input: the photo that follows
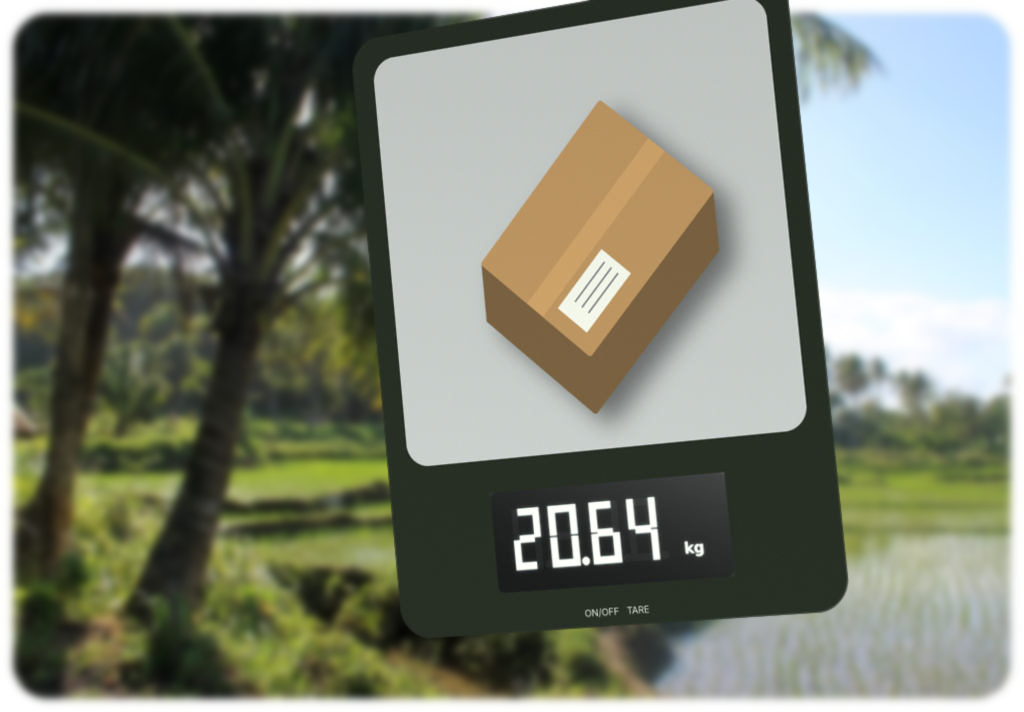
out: kg 20.64
